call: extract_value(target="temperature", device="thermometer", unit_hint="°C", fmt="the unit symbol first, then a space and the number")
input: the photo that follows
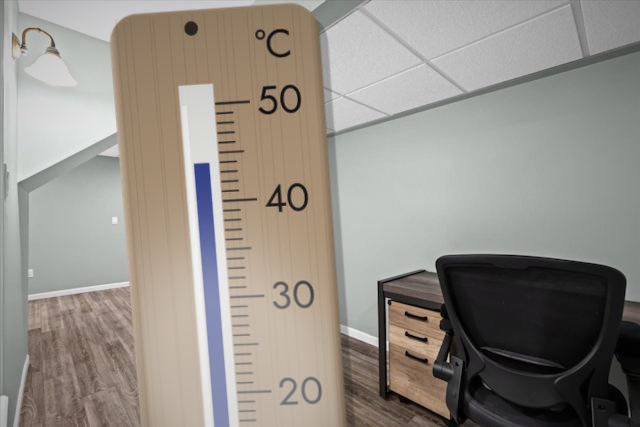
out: °C 44
